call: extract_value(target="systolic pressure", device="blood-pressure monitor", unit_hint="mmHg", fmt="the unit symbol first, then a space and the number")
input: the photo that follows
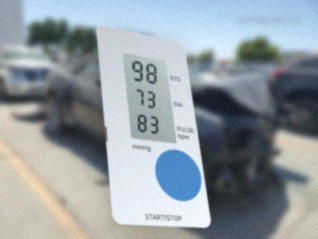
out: mmHg 98
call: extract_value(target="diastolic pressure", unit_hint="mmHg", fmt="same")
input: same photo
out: mmHg 73
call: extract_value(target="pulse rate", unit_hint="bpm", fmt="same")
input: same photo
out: bpm 83
